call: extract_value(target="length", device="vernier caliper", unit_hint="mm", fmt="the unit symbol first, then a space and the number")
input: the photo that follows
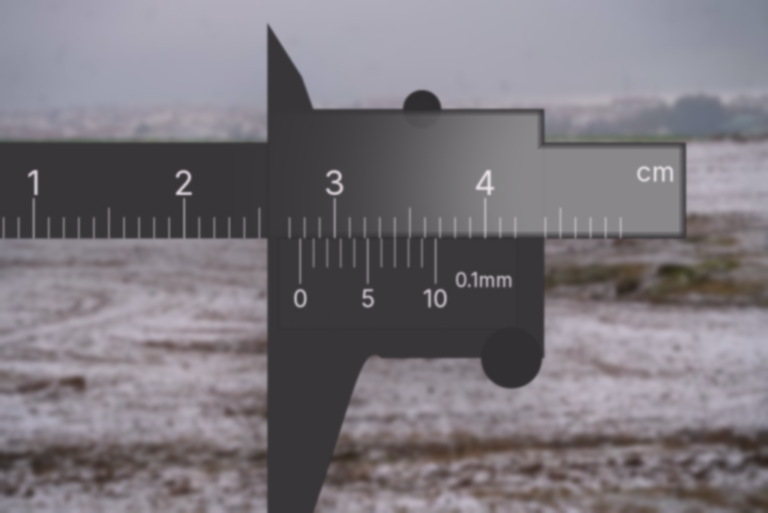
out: mm 27.7
